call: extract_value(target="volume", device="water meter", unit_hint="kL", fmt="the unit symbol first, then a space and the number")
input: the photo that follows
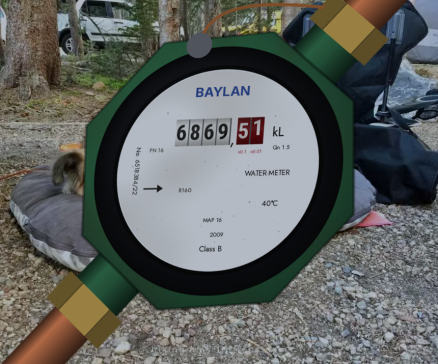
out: kL 6869.51
